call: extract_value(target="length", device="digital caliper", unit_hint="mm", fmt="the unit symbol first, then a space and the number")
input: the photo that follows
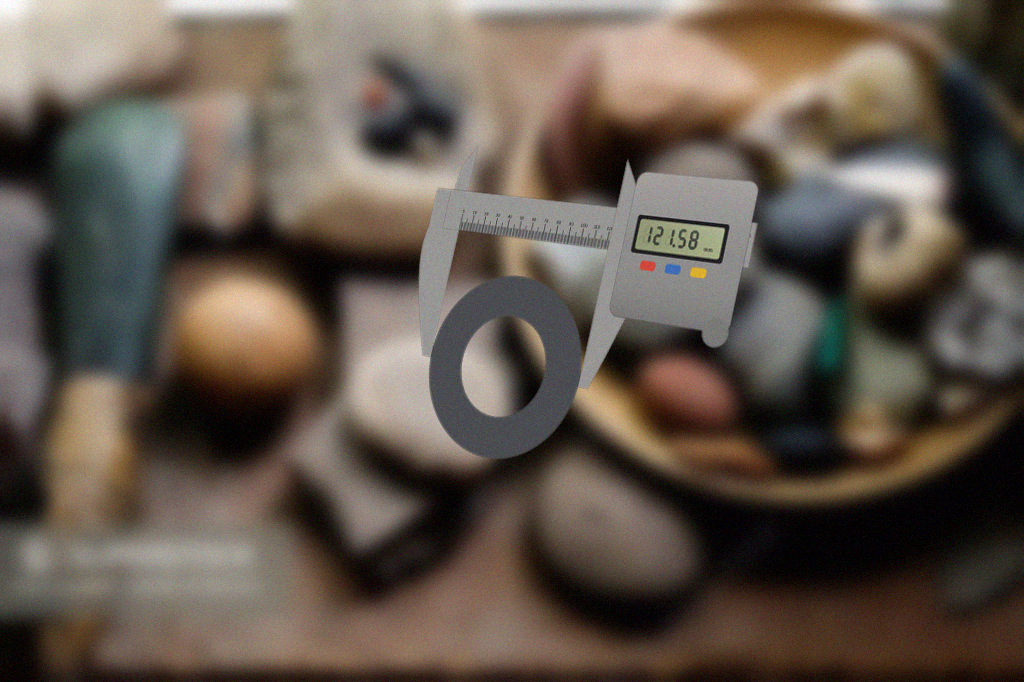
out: mm 121.58
